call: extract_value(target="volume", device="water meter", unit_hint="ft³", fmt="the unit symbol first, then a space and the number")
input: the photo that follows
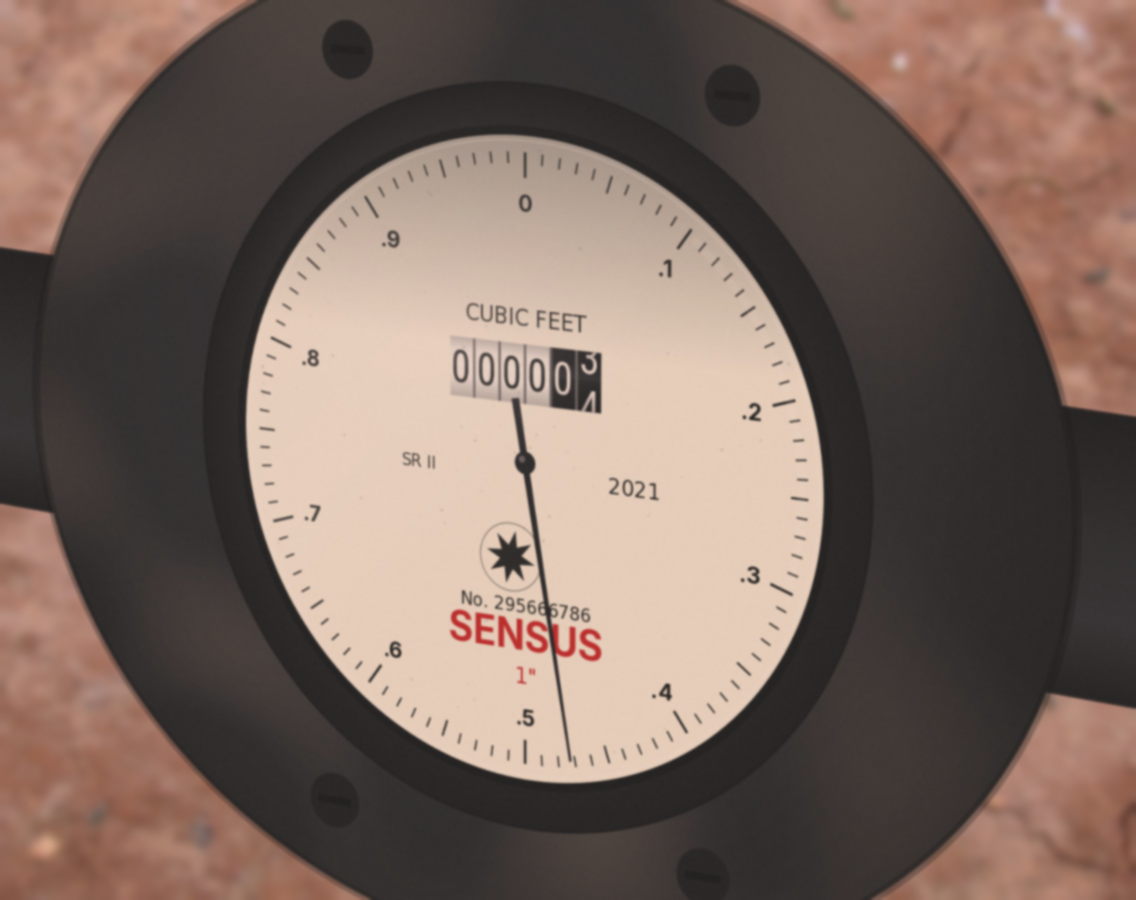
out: ft³ 3.47
